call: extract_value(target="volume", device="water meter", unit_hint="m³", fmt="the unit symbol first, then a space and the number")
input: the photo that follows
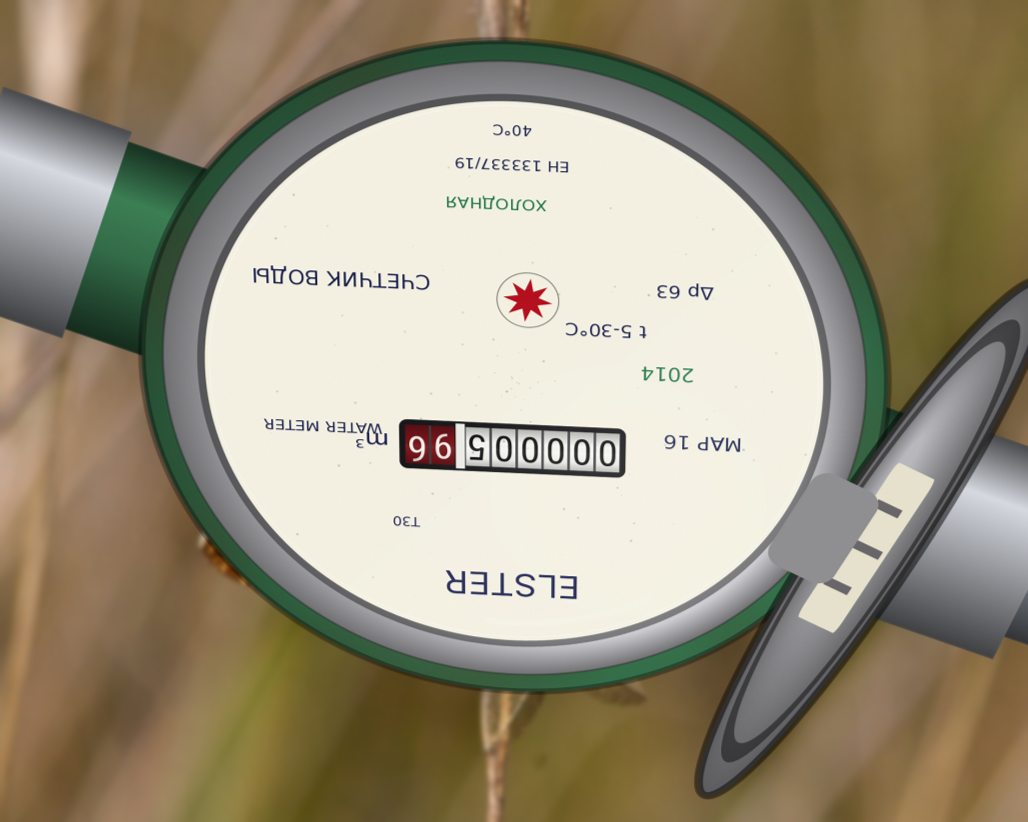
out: m³ 5.96
